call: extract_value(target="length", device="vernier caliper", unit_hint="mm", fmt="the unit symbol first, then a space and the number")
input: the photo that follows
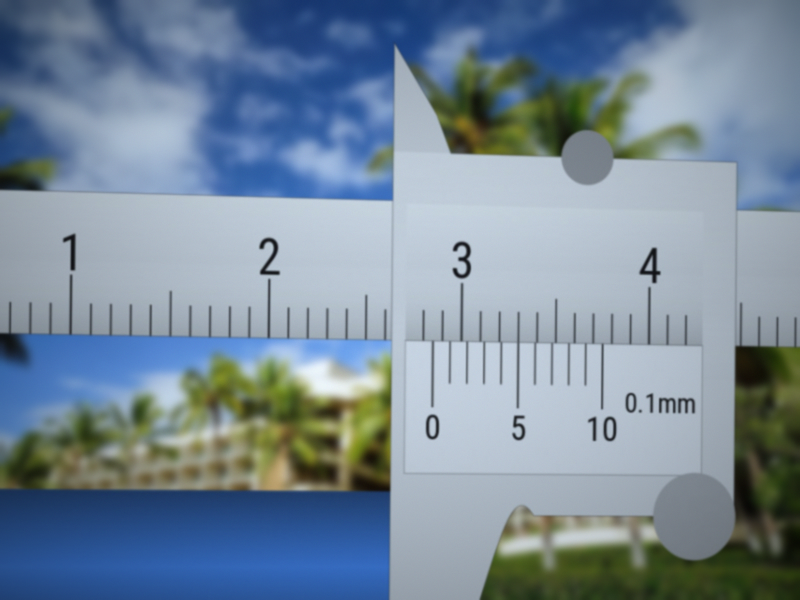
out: mm 28.5
